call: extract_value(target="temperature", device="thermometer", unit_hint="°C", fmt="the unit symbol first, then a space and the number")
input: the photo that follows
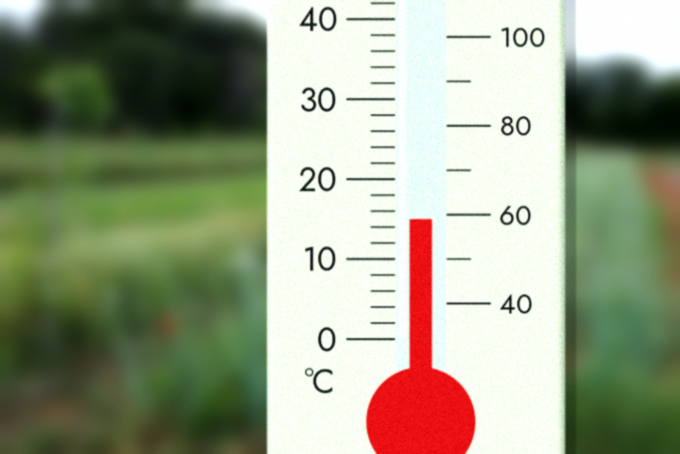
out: °C 15
